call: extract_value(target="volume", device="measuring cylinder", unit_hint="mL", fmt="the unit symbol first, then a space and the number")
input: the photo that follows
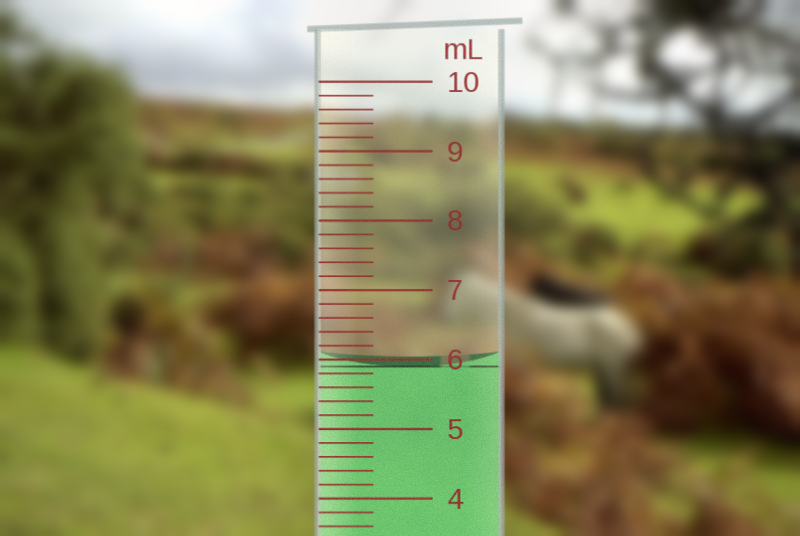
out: mL 5.9
